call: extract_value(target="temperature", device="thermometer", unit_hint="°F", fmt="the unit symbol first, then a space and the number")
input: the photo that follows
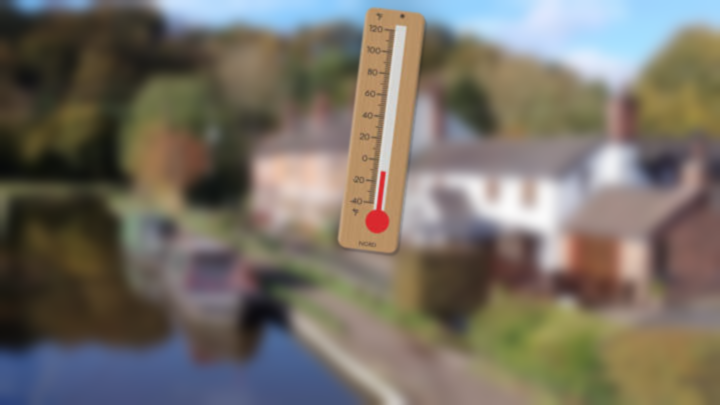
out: °F -10
